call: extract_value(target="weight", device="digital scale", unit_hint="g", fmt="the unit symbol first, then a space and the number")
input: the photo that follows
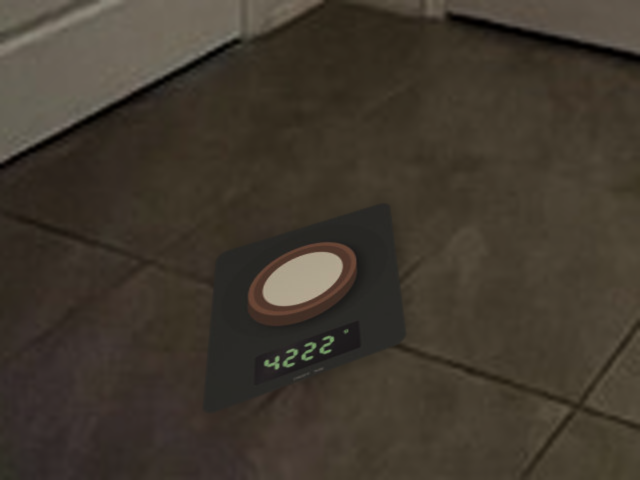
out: g 4222
